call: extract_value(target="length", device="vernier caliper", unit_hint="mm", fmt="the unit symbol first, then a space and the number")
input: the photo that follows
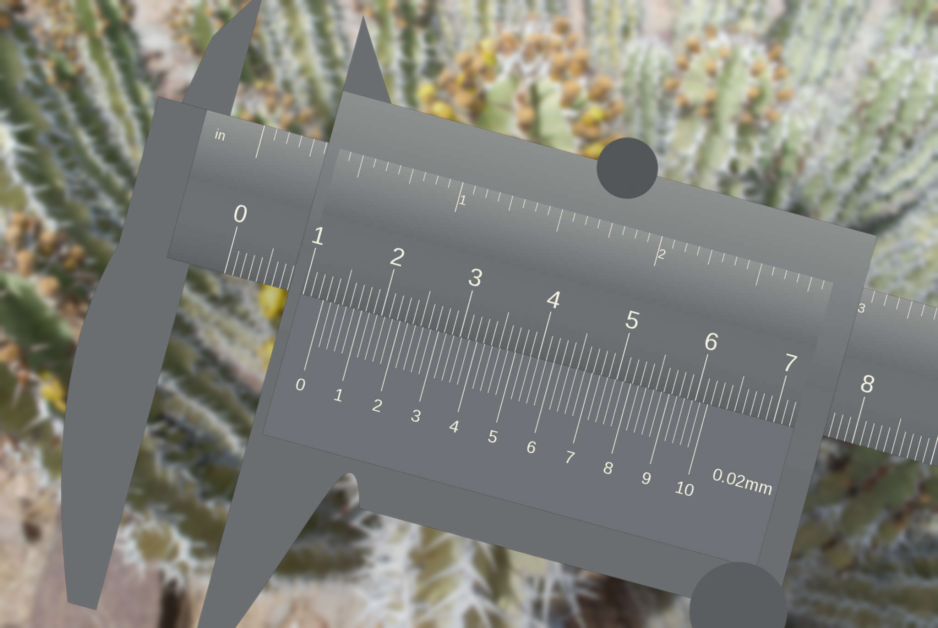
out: mm 12.6
